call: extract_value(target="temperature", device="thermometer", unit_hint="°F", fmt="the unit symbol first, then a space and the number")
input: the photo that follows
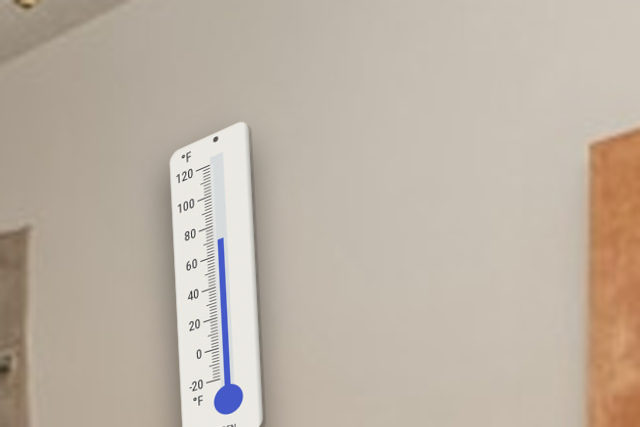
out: °F 70
